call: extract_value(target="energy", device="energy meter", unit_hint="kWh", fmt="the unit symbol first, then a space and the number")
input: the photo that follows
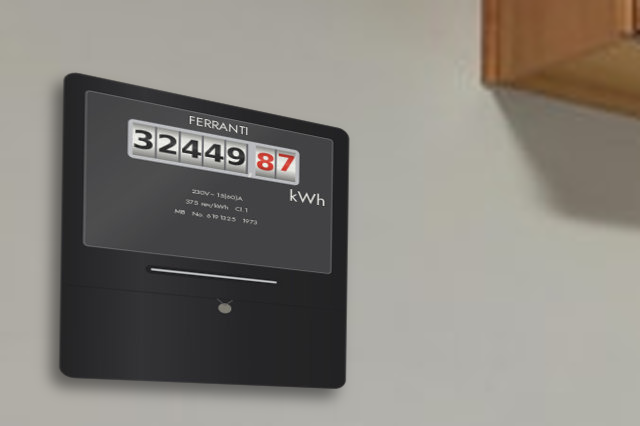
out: kWh 32449.87
